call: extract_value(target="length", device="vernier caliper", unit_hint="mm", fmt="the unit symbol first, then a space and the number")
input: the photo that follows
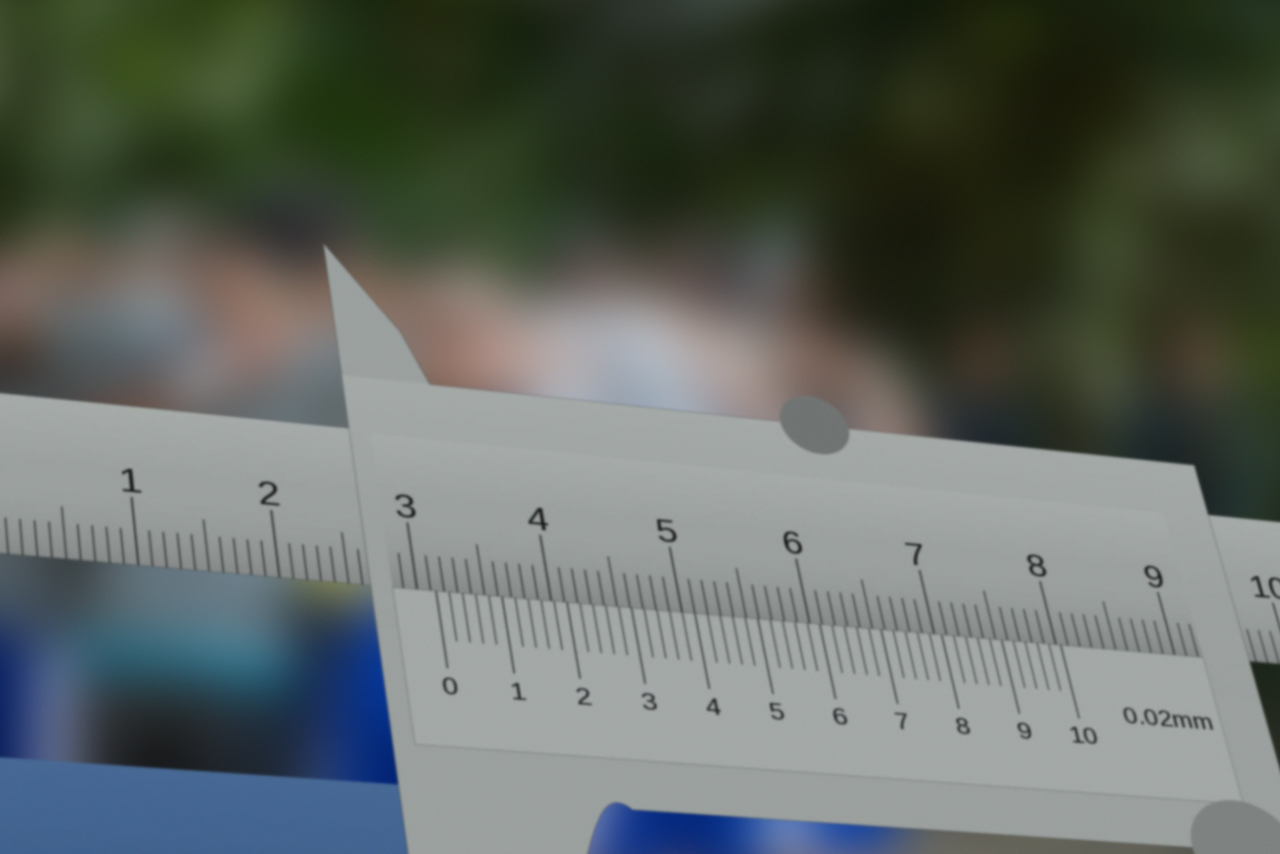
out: mm 31.4
